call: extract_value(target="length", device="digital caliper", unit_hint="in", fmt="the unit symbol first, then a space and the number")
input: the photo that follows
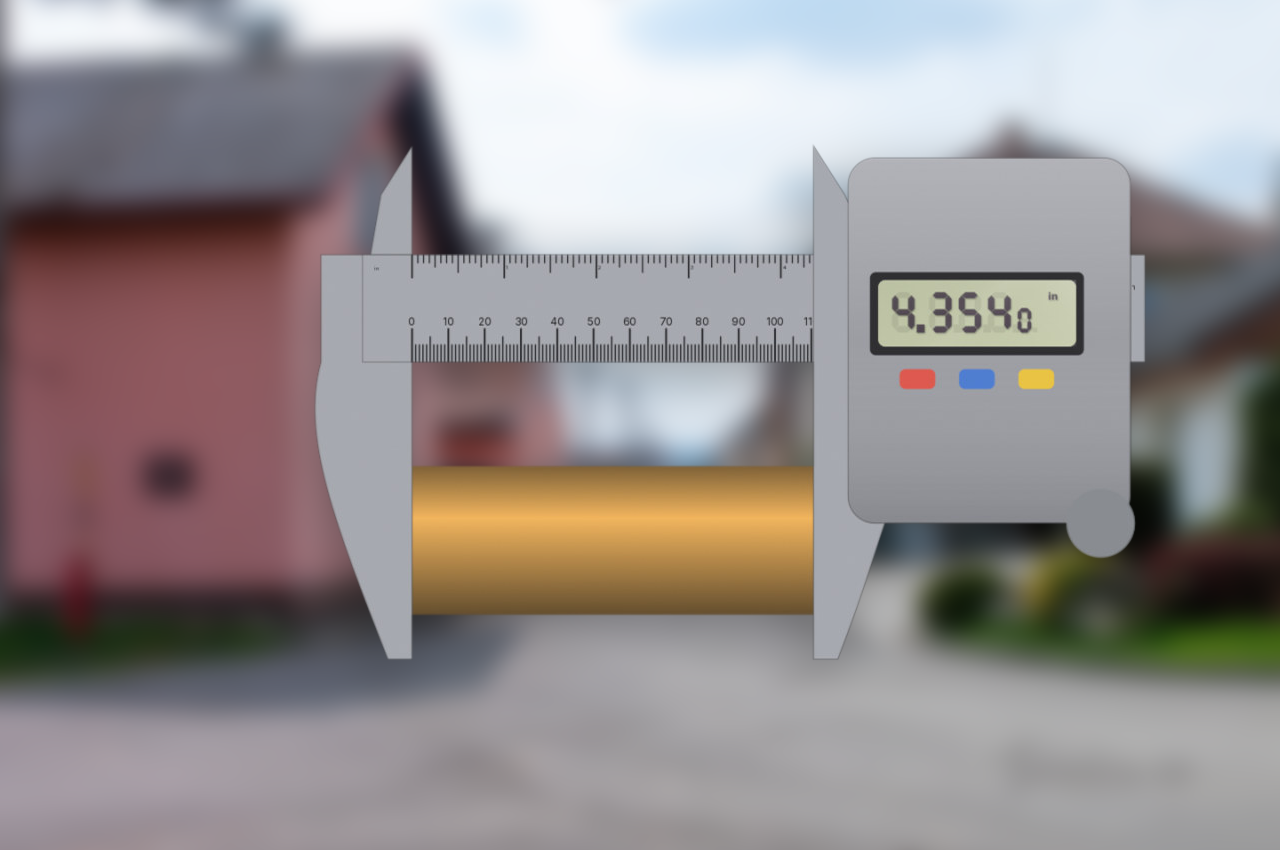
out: in 4.3540
